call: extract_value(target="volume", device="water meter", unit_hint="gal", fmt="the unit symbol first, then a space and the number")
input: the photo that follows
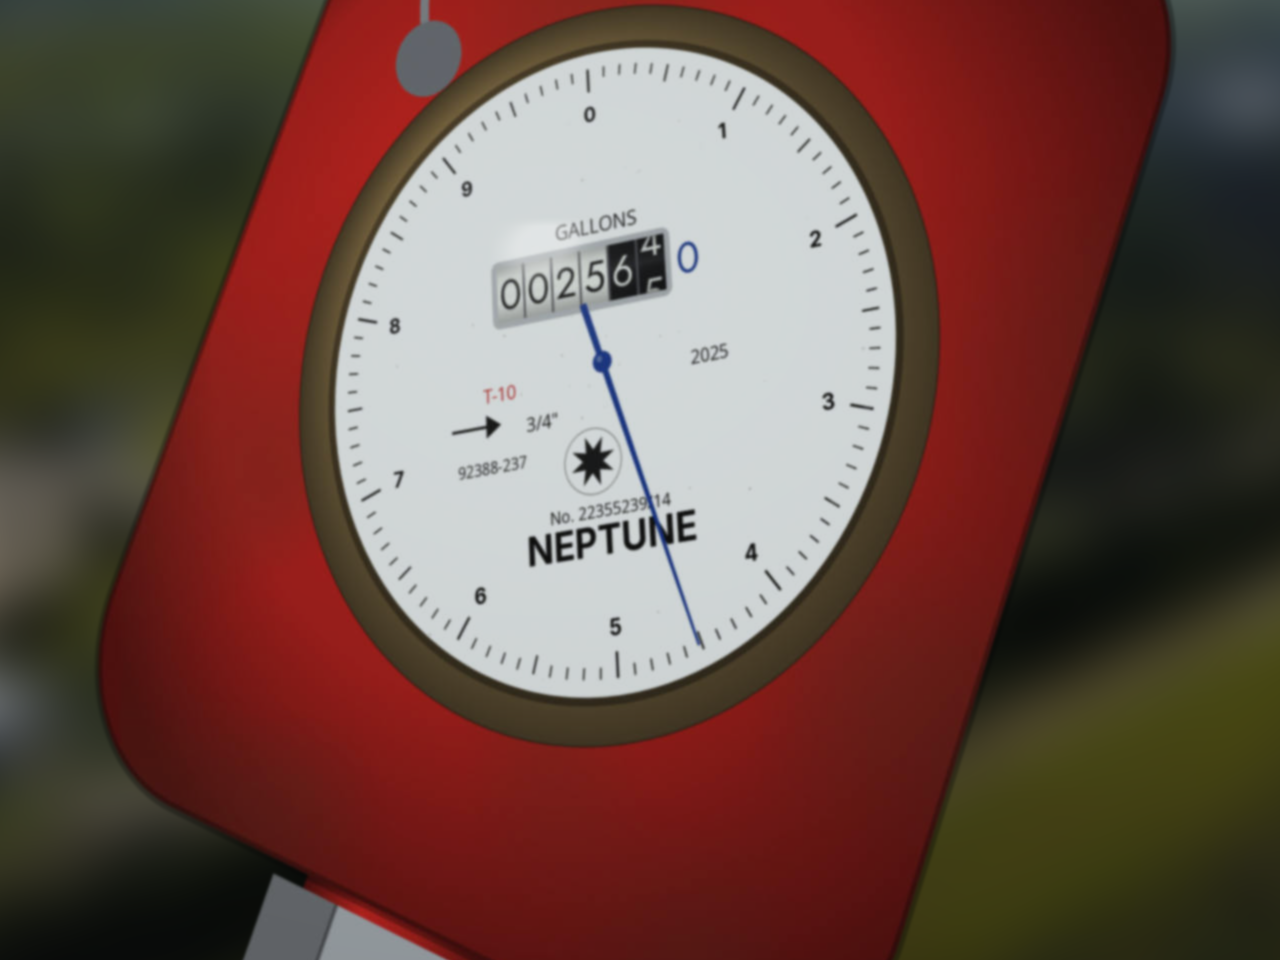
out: gal 25644.5
